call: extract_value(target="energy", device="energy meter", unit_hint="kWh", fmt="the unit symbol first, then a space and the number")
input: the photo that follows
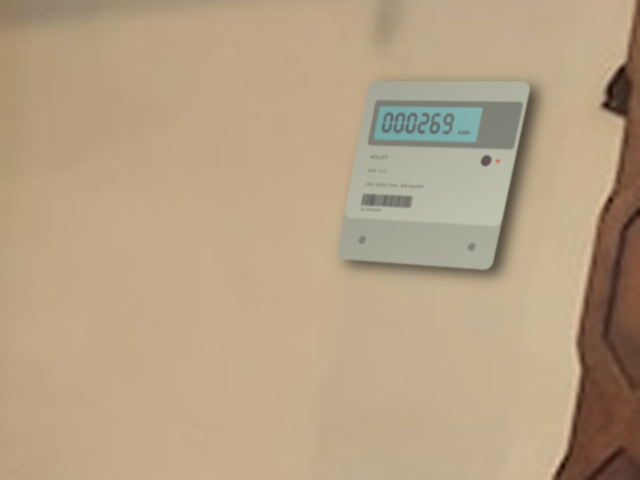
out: kWh 269
